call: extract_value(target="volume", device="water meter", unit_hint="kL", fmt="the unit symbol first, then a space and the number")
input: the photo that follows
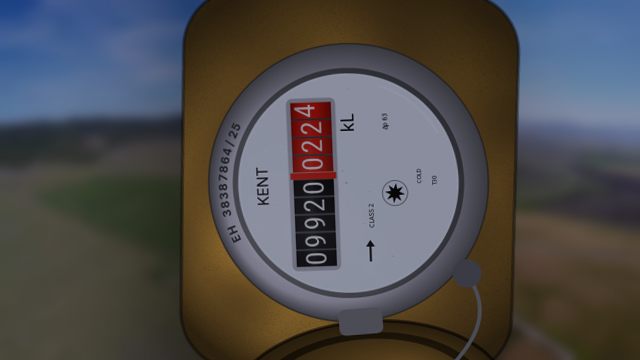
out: kL 9920.0224
